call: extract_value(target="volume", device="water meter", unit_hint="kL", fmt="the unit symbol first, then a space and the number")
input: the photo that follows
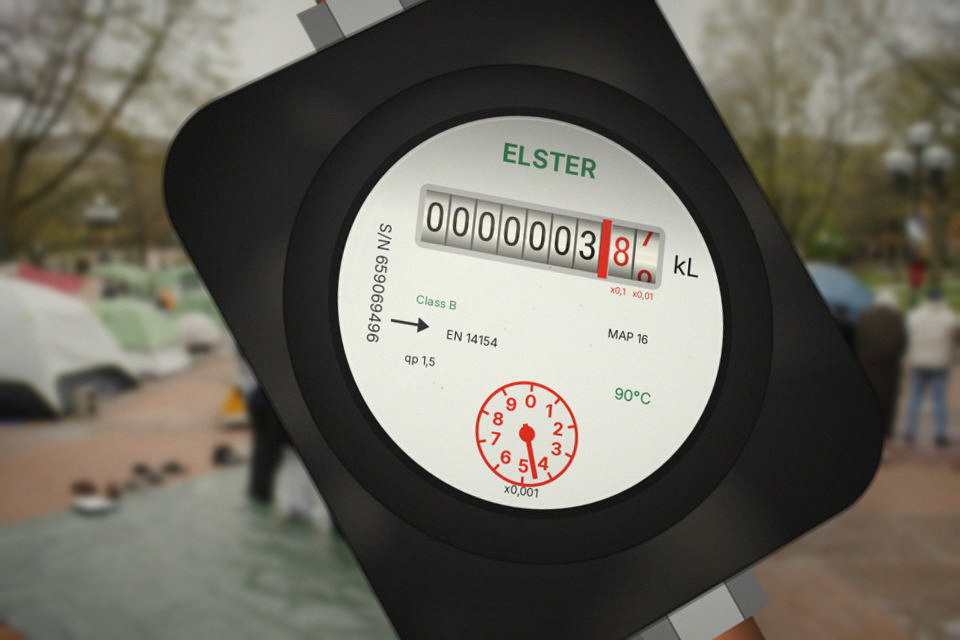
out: kL 3.874
